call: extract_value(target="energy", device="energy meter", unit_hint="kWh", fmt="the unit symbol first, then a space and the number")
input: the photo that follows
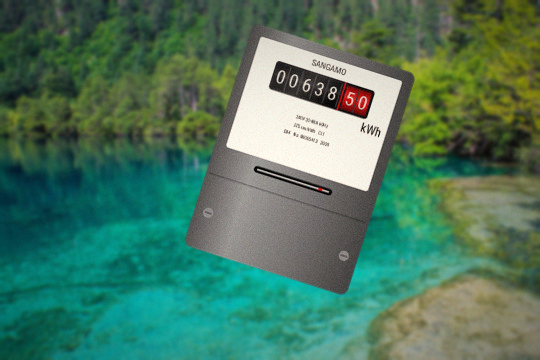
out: kWh 638.50
